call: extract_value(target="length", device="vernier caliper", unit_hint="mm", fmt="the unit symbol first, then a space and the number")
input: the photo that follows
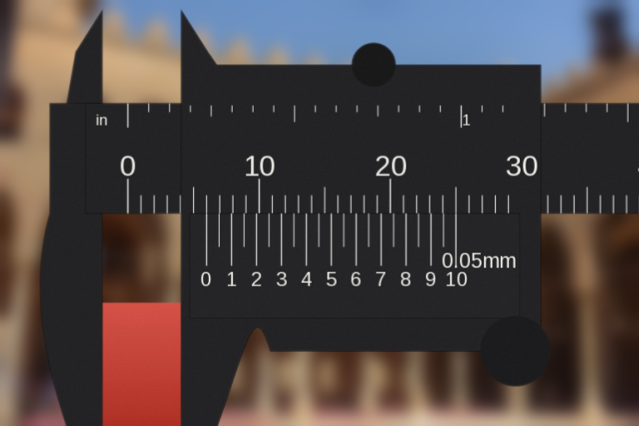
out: mm 6.0
